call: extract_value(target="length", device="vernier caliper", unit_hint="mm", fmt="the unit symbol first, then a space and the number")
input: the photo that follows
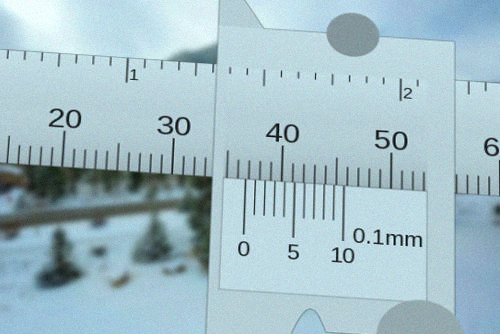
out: mm 36.7
